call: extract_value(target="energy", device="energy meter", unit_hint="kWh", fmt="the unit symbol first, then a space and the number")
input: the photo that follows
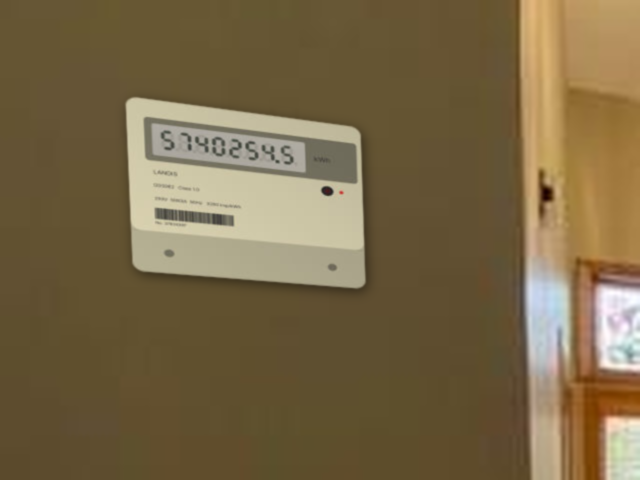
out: kWh 5740254.5
